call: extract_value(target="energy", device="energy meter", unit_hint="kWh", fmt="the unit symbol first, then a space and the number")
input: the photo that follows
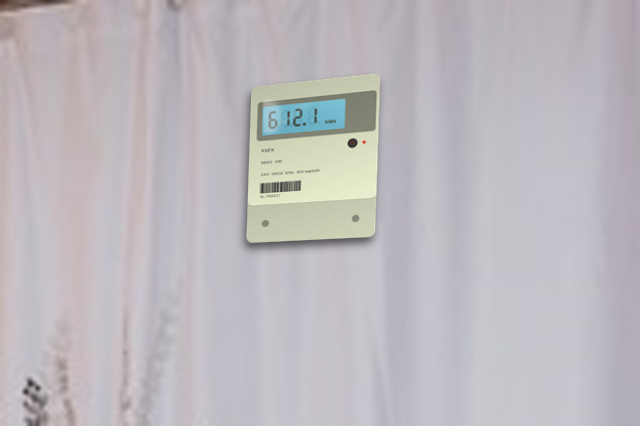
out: kWh 612.1
